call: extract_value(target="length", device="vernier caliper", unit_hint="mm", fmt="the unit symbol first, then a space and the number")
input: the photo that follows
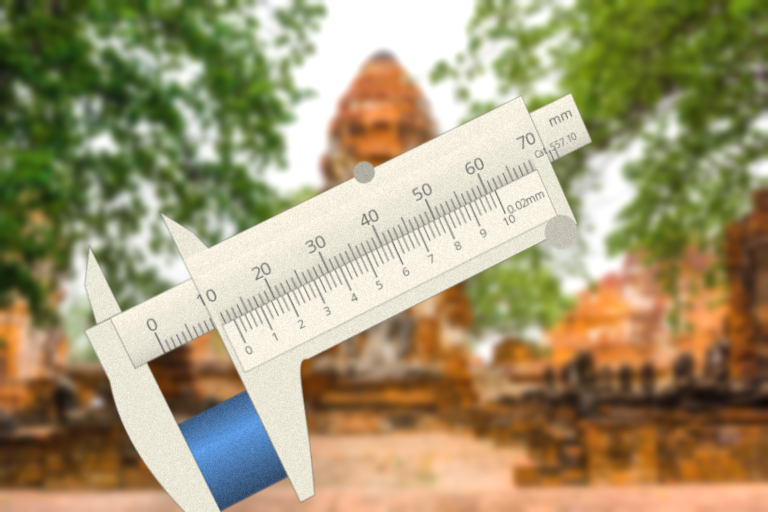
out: mm 12.5
